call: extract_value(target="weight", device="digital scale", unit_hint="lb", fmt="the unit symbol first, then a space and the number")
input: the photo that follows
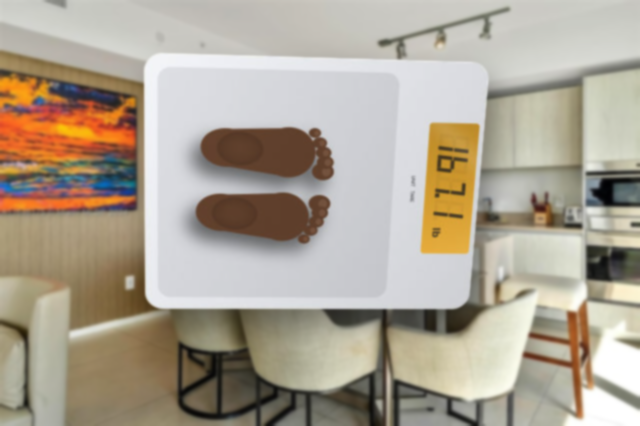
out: lb 167.1
